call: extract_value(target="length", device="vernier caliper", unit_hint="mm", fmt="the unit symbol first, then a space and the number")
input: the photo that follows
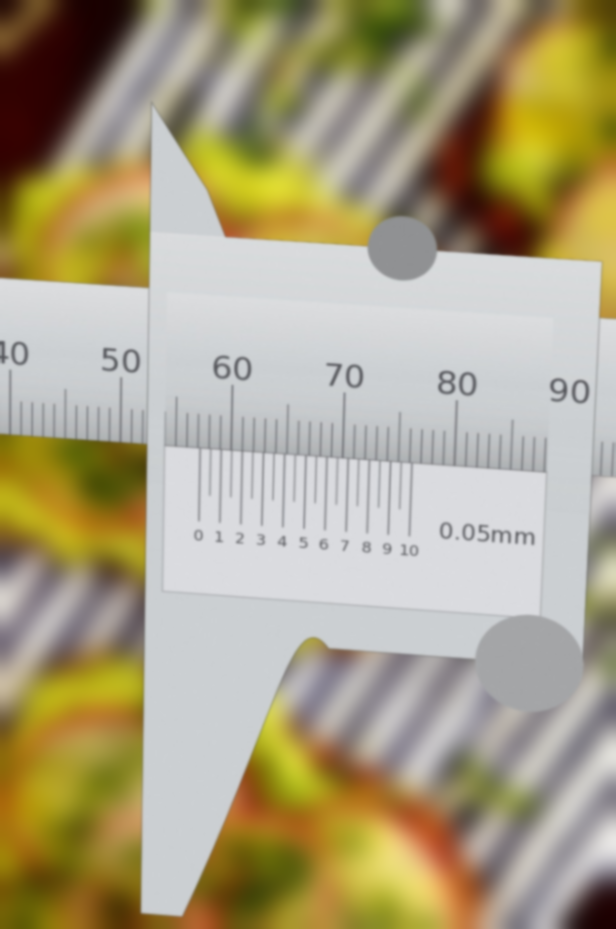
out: mm 57.2
